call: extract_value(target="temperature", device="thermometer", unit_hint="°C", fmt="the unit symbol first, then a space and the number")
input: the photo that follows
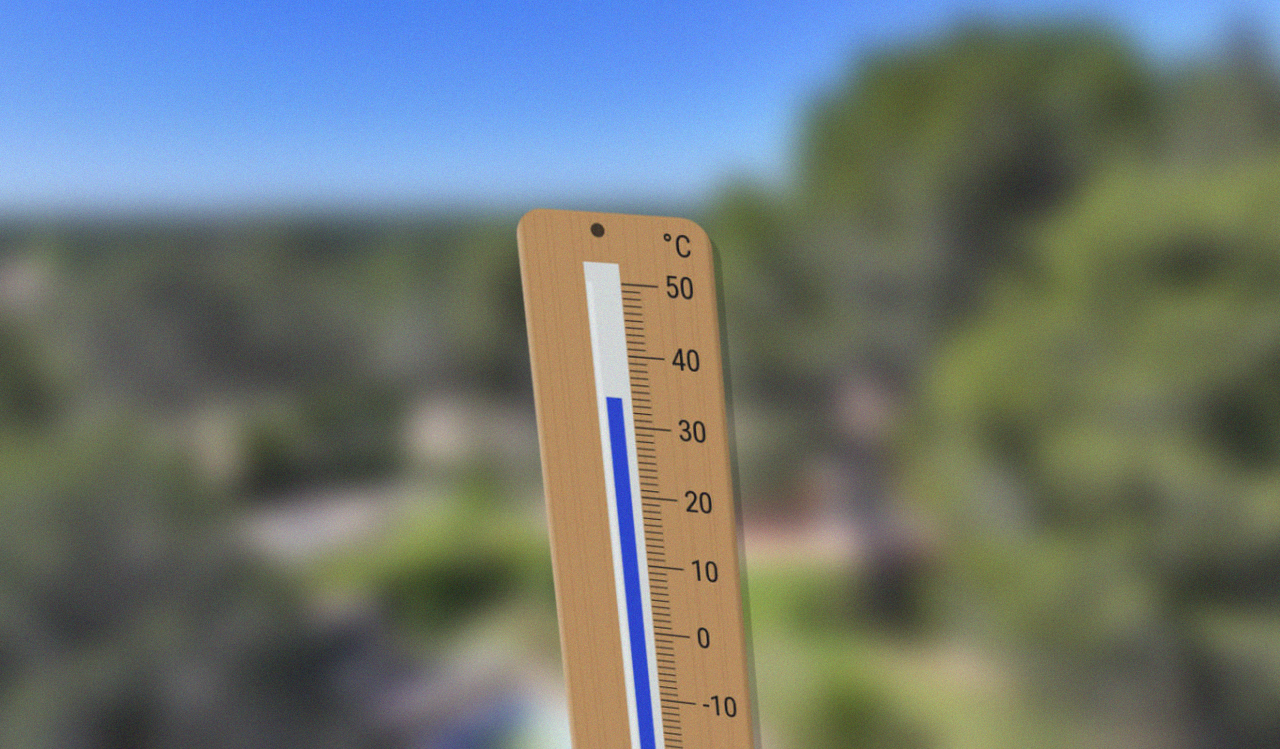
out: °C 34
